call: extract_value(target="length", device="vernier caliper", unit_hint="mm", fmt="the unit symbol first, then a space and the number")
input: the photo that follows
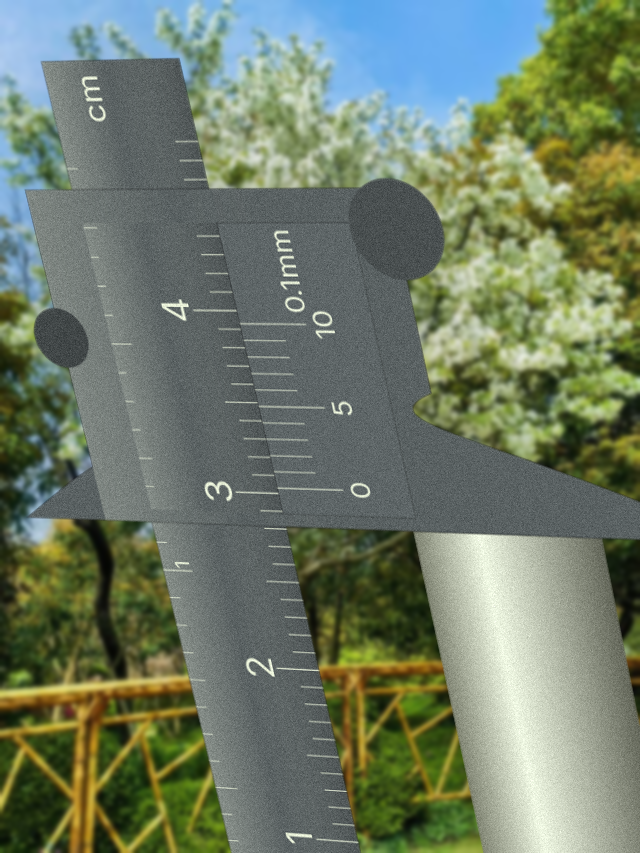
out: mm 30.3
